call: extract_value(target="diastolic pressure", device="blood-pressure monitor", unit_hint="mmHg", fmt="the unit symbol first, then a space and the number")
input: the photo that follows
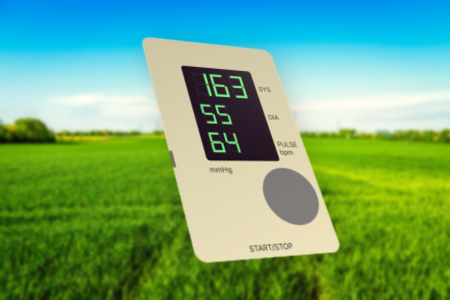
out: mmHg 55
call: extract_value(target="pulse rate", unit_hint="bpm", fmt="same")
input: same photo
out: bpm 64
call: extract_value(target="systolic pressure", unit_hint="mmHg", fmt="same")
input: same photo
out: mmHg 163
